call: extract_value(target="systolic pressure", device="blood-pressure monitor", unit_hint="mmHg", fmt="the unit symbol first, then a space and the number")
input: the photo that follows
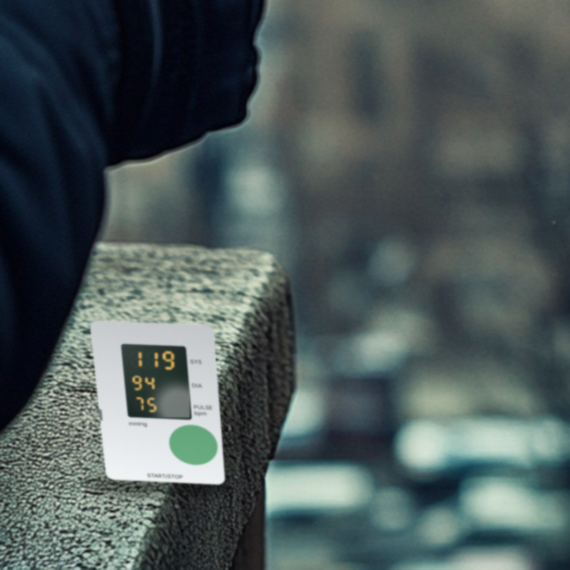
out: mmHg 119
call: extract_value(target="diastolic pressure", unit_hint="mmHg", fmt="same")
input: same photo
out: mmHg 94
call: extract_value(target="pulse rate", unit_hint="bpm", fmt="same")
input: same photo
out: bpm 75
